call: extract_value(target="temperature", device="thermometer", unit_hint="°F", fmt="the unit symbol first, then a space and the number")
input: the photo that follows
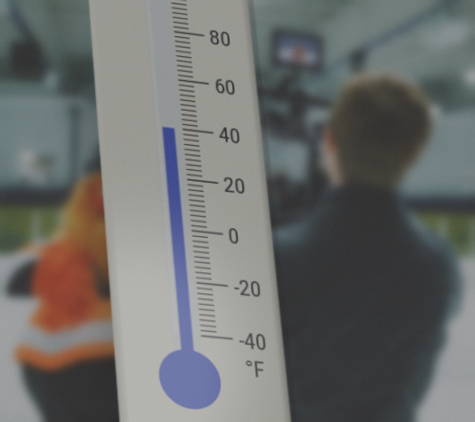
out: °F 40
